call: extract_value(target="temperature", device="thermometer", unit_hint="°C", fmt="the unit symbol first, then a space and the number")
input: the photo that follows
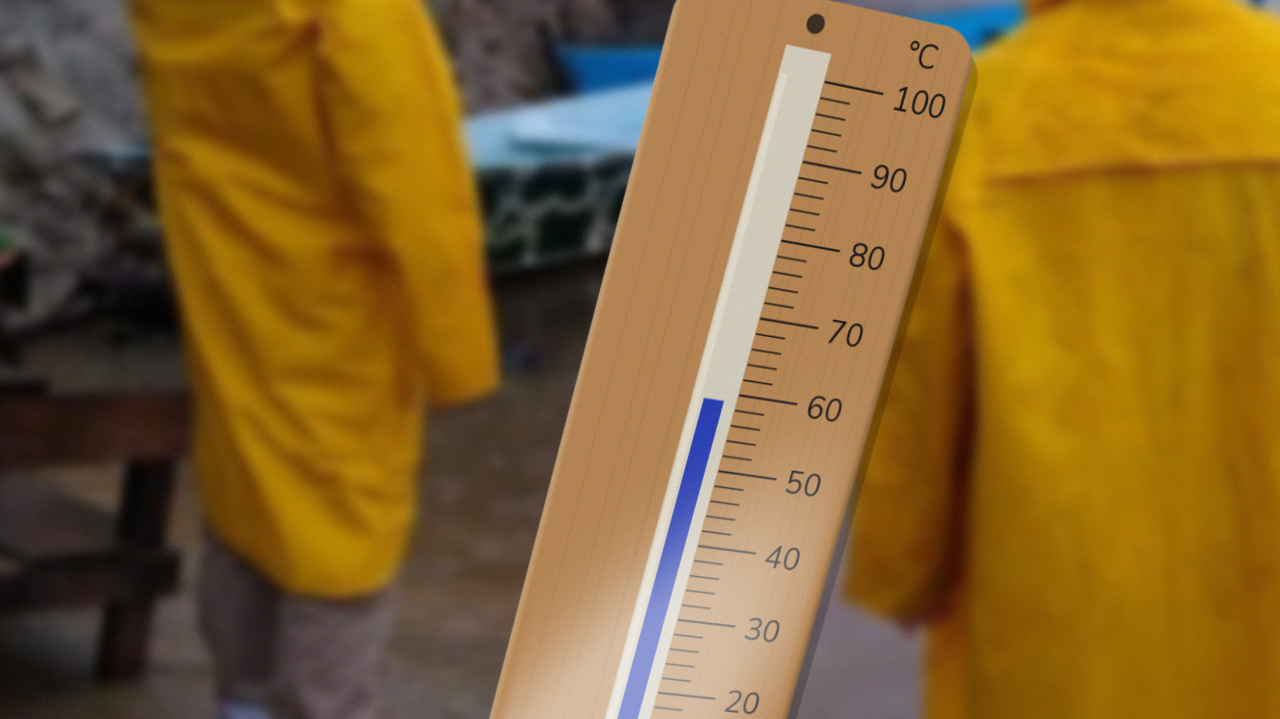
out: °C 59
